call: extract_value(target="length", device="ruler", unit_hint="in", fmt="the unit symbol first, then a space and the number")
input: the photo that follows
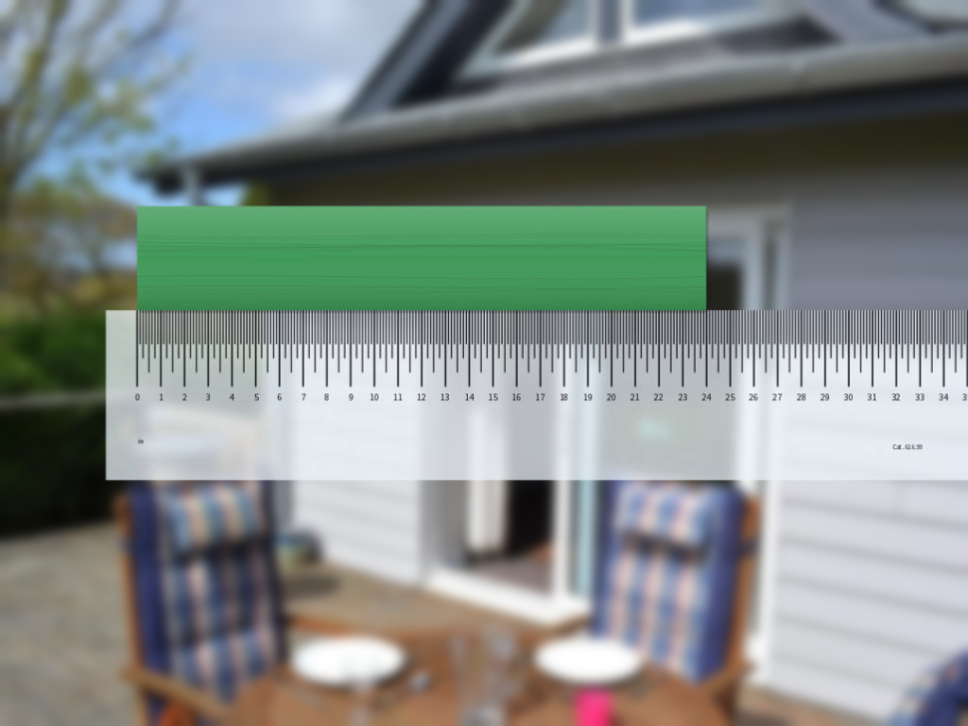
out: in 24
